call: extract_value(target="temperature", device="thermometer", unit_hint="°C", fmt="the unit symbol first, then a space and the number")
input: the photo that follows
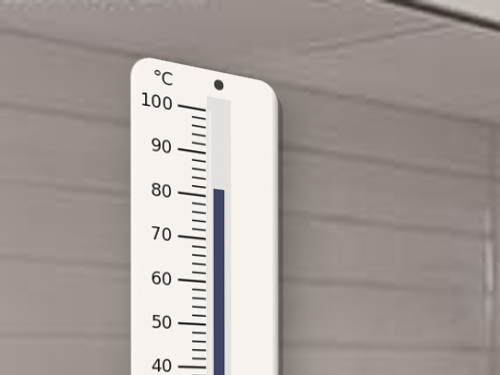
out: °C 82
